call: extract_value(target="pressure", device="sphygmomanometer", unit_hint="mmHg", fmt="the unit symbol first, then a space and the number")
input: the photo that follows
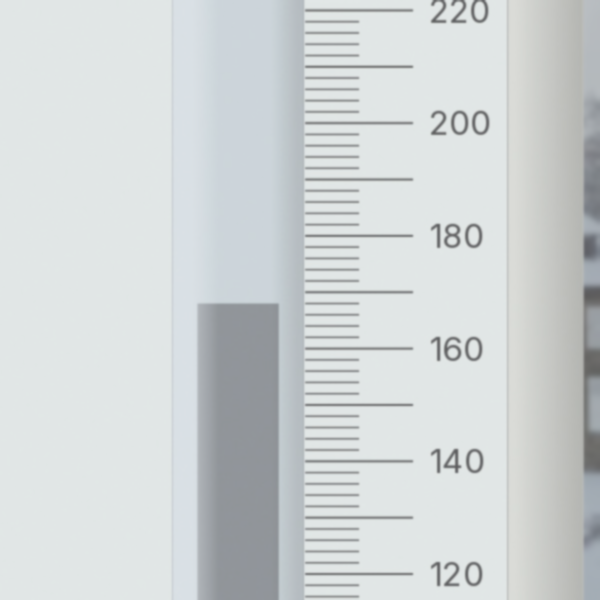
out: mmHg 168
